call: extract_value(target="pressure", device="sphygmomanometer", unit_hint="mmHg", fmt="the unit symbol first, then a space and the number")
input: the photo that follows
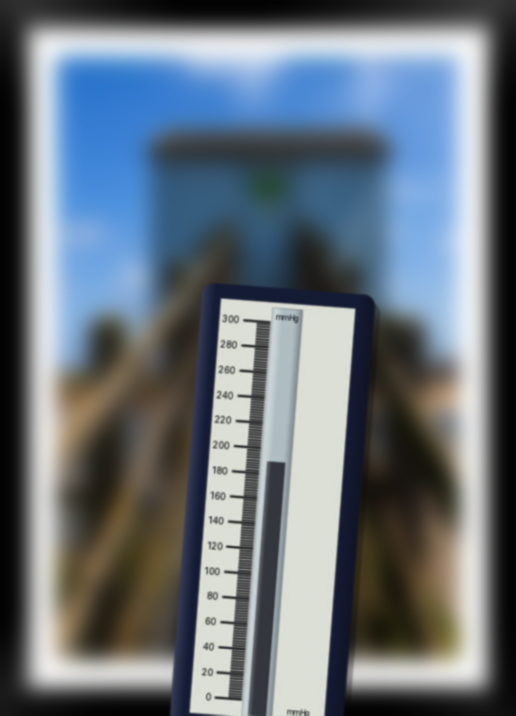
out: mmHg 190
